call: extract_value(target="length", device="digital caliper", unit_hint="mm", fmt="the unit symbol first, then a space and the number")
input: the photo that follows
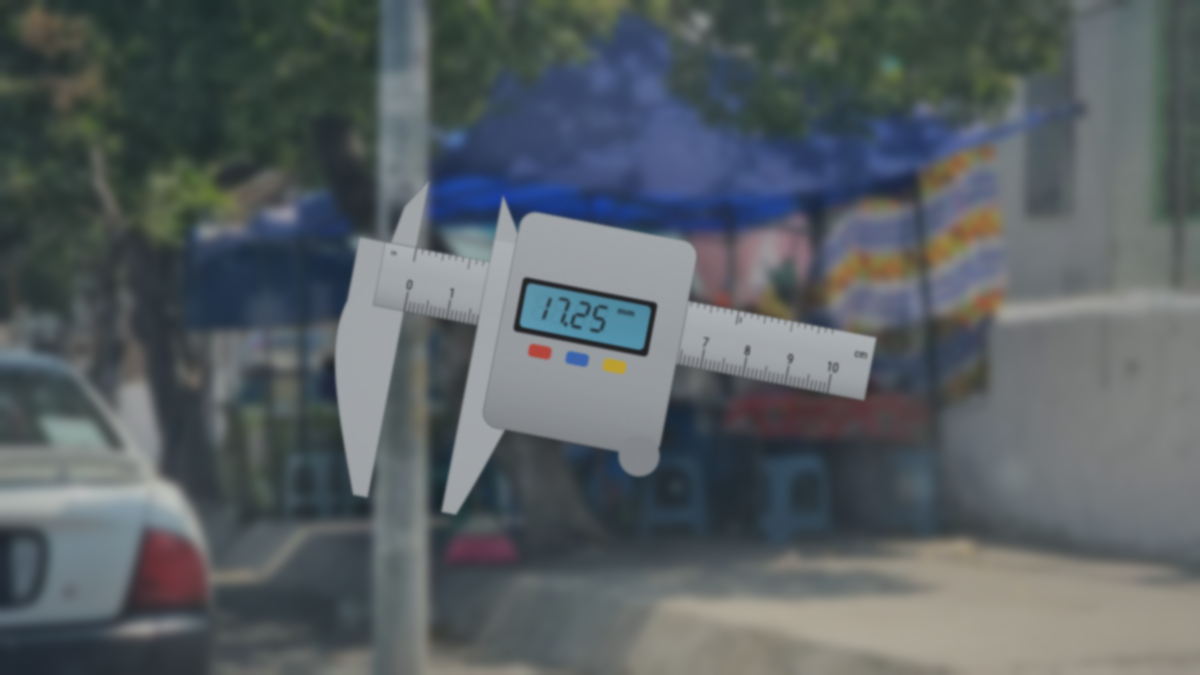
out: mm 17.25
